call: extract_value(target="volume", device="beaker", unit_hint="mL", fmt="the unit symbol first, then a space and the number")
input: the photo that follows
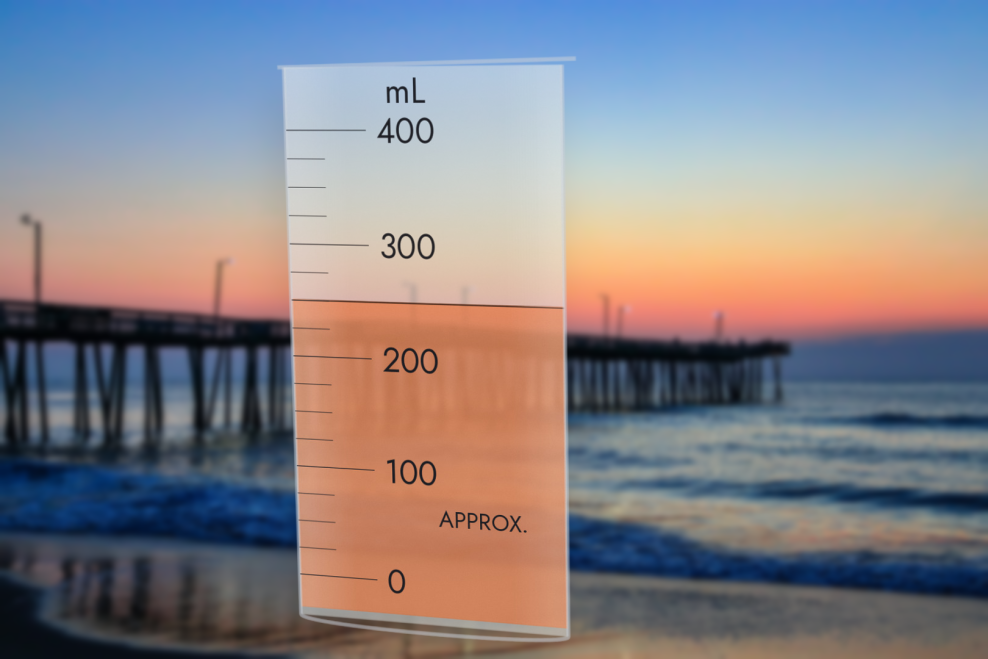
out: mL 250
